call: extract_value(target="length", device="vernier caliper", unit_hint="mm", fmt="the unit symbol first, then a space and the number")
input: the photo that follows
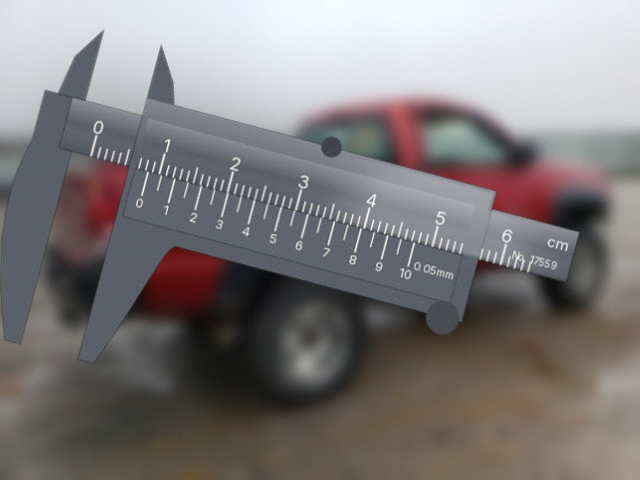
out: mm 8.4
